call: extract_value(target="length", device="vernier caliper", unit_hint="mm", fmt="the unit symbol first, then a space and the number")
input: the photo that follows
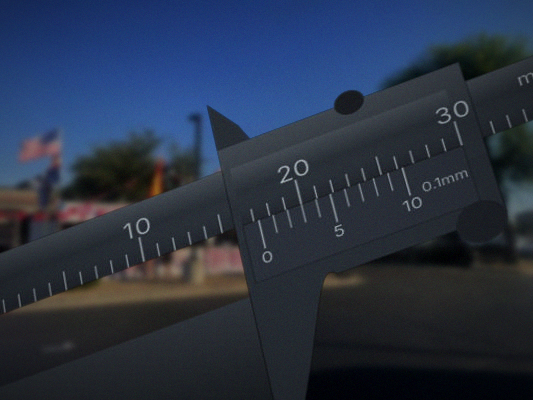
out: mm 17.3
